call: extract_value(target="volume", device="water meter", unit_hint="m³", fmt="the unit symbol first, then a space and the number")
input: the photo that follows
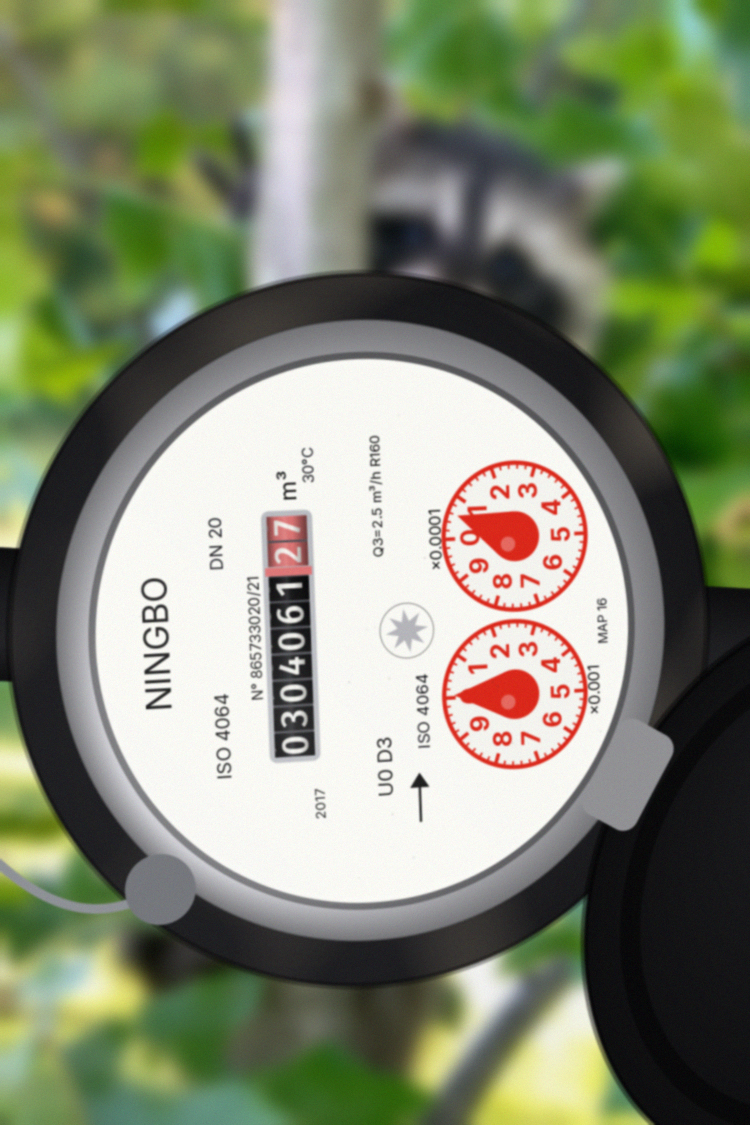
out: m³ 304061.2700
